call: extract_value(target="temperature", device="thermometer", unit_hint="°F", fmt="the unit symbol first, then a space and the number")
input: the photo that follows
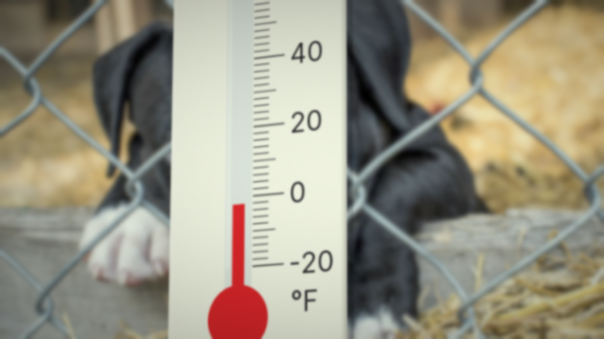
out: °F -2
